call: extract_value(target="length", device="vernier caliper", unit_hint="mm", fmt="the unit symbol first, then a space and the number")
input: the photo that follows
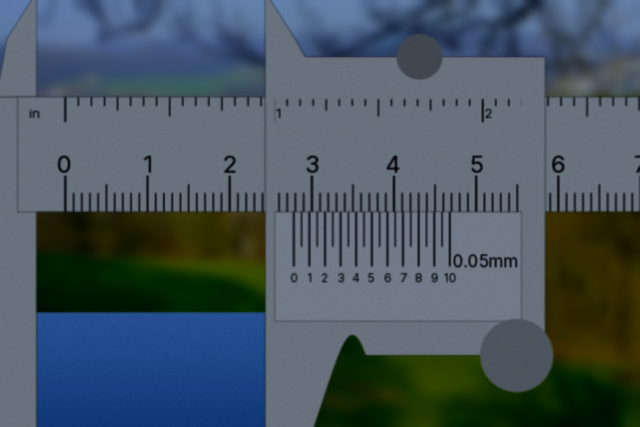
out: mm 27.8
